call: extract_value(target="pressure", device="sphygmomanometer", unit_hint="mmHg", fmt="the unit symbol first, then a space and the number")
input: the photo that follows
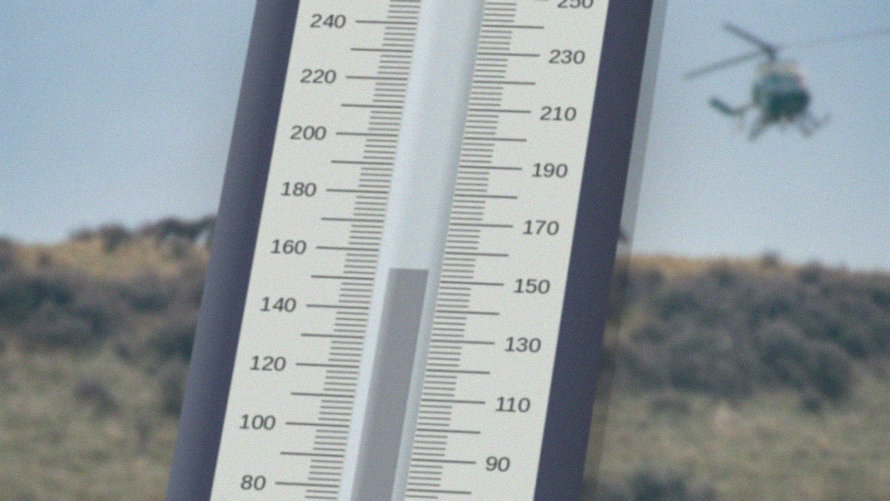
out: mmHg 154
